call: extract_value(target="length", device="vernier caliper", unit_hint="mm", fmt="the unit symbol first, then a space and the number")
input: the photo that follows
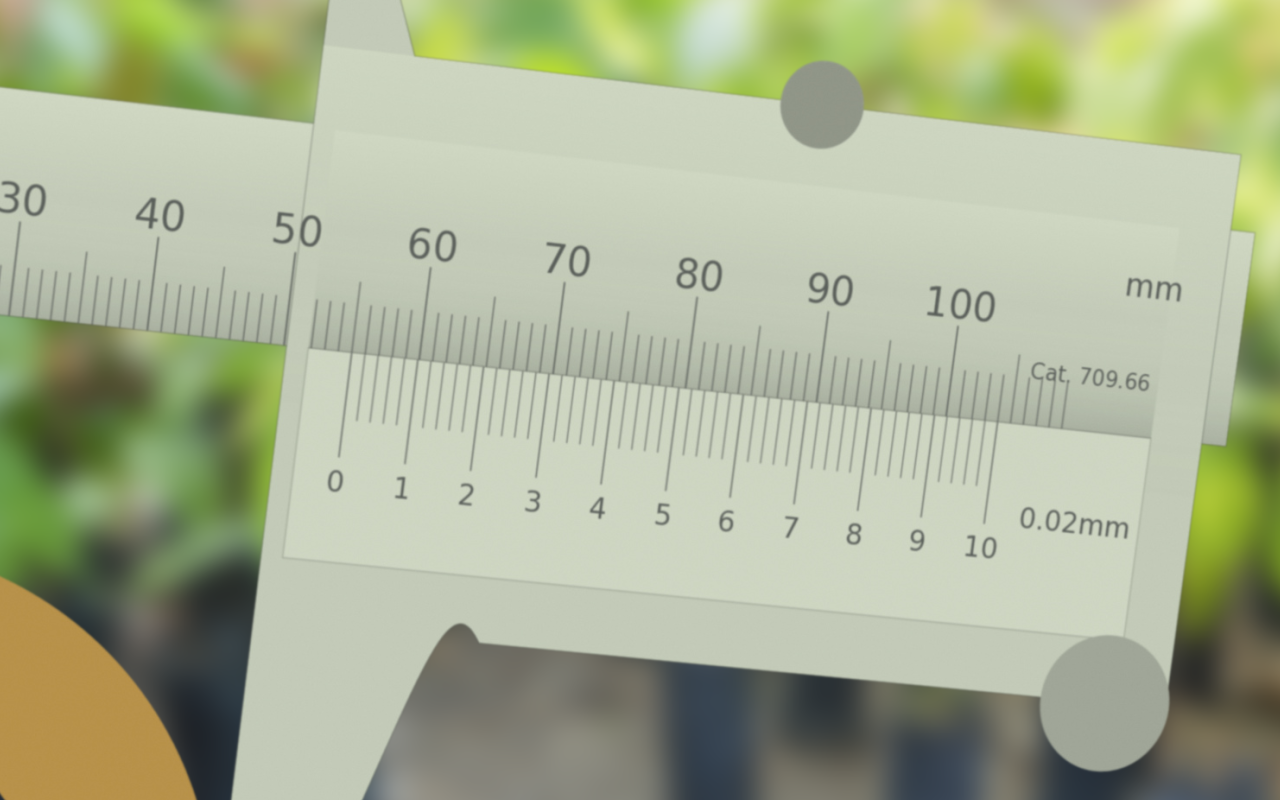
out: mm 55.0
